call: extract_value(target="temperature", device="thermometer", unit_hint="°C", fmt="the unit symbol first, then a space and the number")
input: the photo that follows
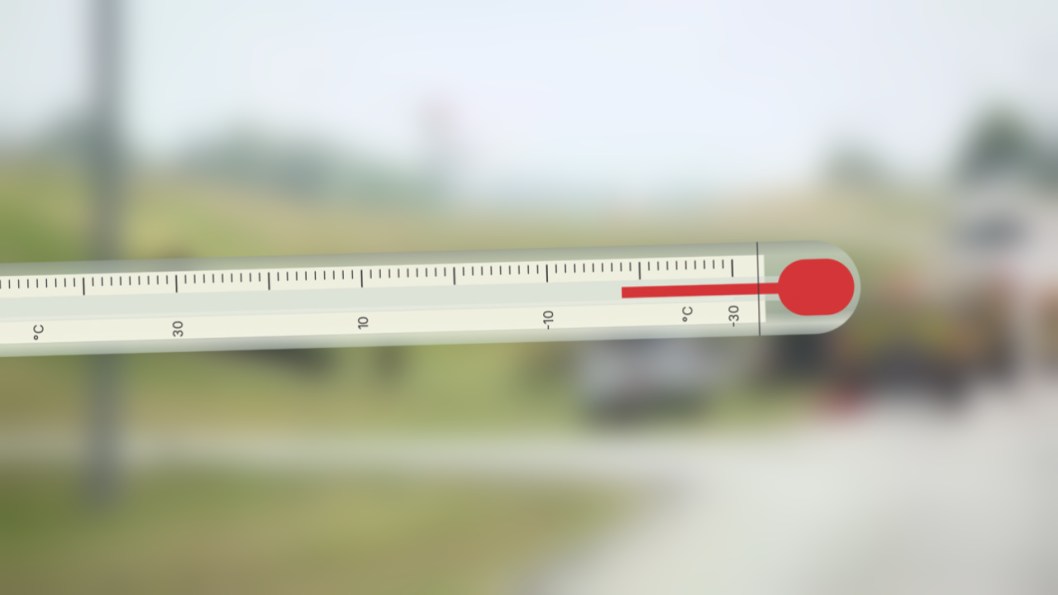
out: °C -18
